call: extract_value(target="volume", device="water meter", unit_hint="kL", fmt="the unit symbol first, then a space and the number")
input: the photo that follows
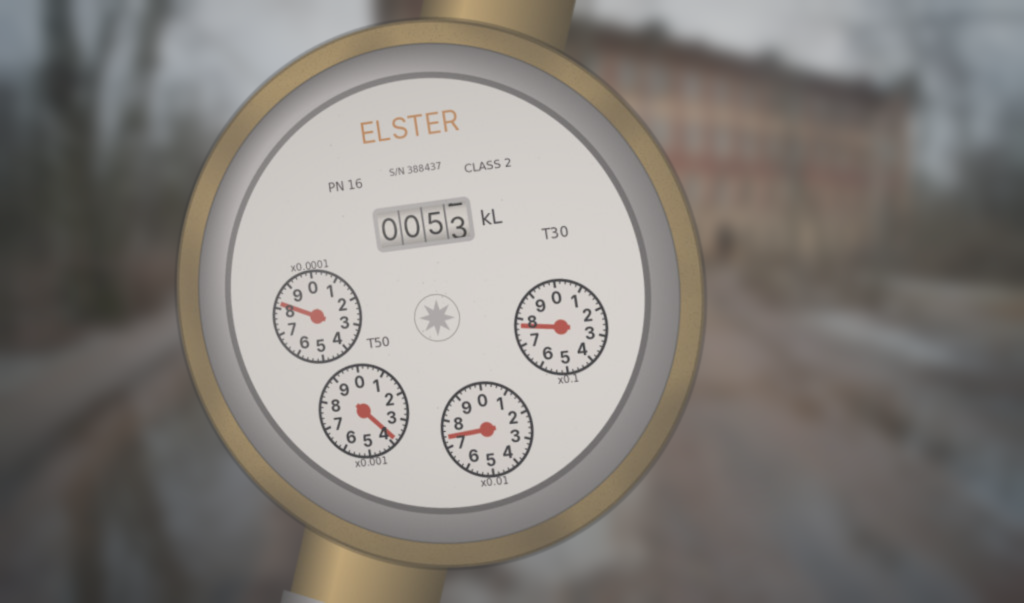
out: kL 52.7738
